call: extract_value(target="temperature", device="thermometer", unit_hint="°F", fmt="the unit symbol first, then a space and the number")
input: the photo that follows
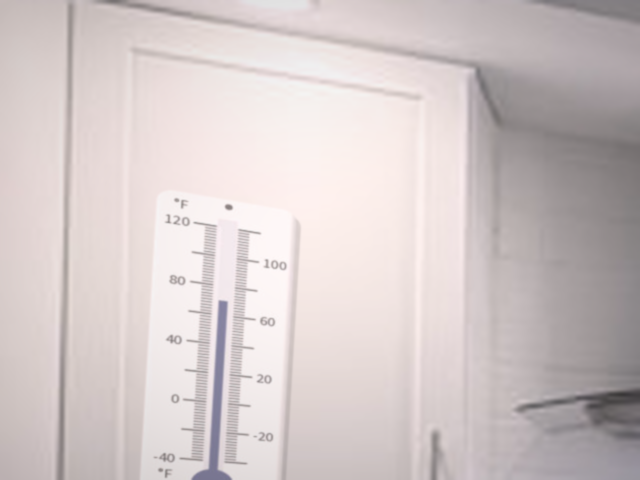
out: °F 70
